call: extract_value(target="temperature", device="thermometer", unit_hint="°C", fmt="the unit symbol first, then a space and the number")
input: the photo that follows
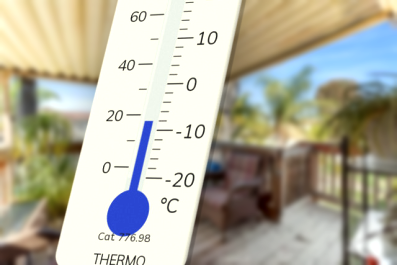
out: °C -8
